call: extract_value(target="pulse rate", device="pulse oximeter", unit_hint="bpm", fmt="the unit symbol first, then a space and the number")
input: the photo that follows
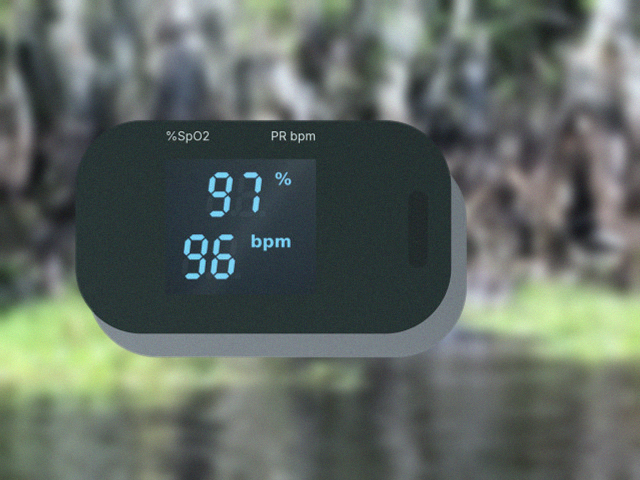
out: bpm 96
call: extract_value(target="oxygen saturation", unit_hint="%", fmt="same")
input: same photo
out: % 97
